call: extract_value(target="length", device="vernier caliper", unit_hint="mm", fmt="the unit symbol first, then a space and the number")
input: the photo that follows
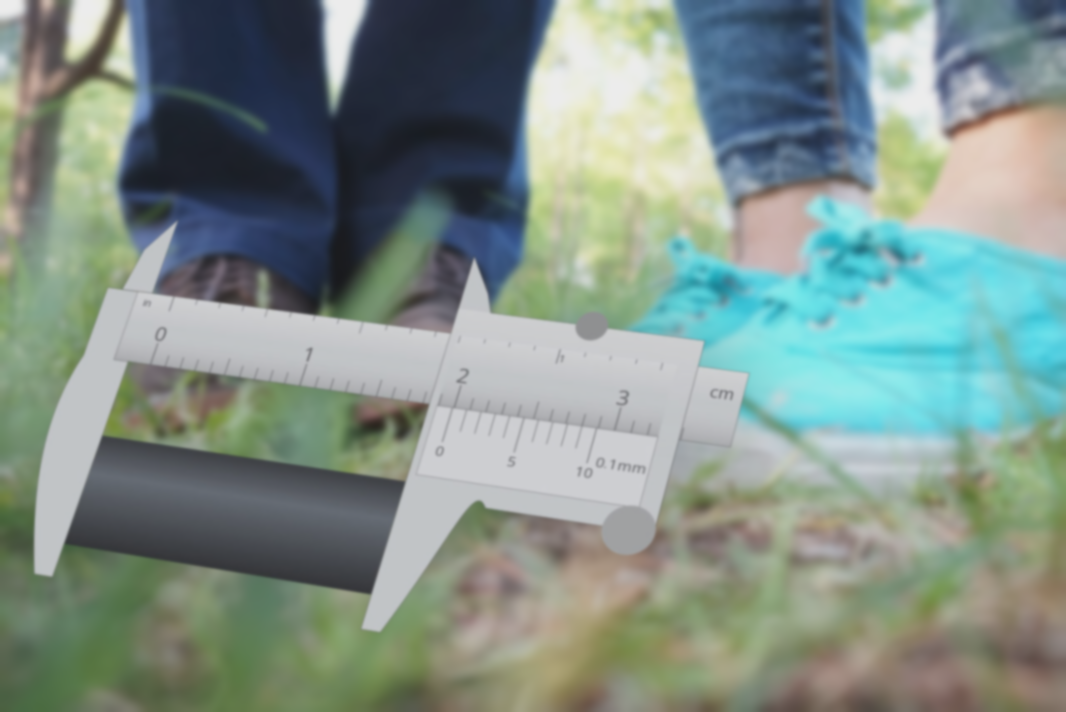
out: mm 19.9
